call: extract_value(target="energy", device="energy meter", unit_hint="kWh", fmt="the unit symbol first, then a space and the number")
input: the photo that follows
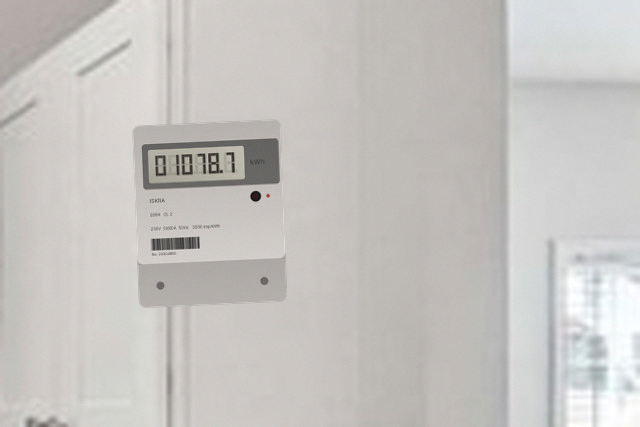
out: kWh 1078.7
